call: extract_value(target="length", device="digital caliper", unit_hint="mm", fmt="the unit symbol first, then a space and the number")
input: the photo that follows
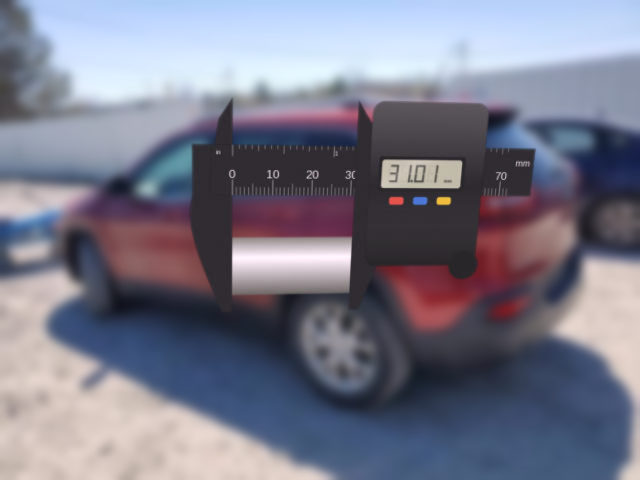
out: mm 31.01
